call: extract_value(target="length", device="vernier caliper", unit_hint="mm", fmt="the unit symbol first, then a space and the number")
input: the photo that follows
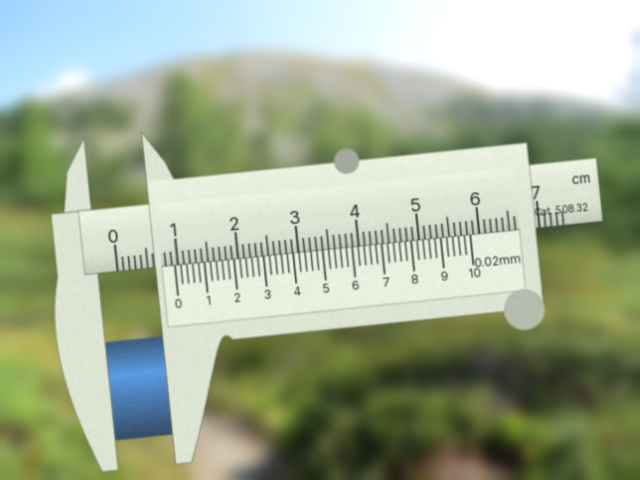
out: mm 9.5
